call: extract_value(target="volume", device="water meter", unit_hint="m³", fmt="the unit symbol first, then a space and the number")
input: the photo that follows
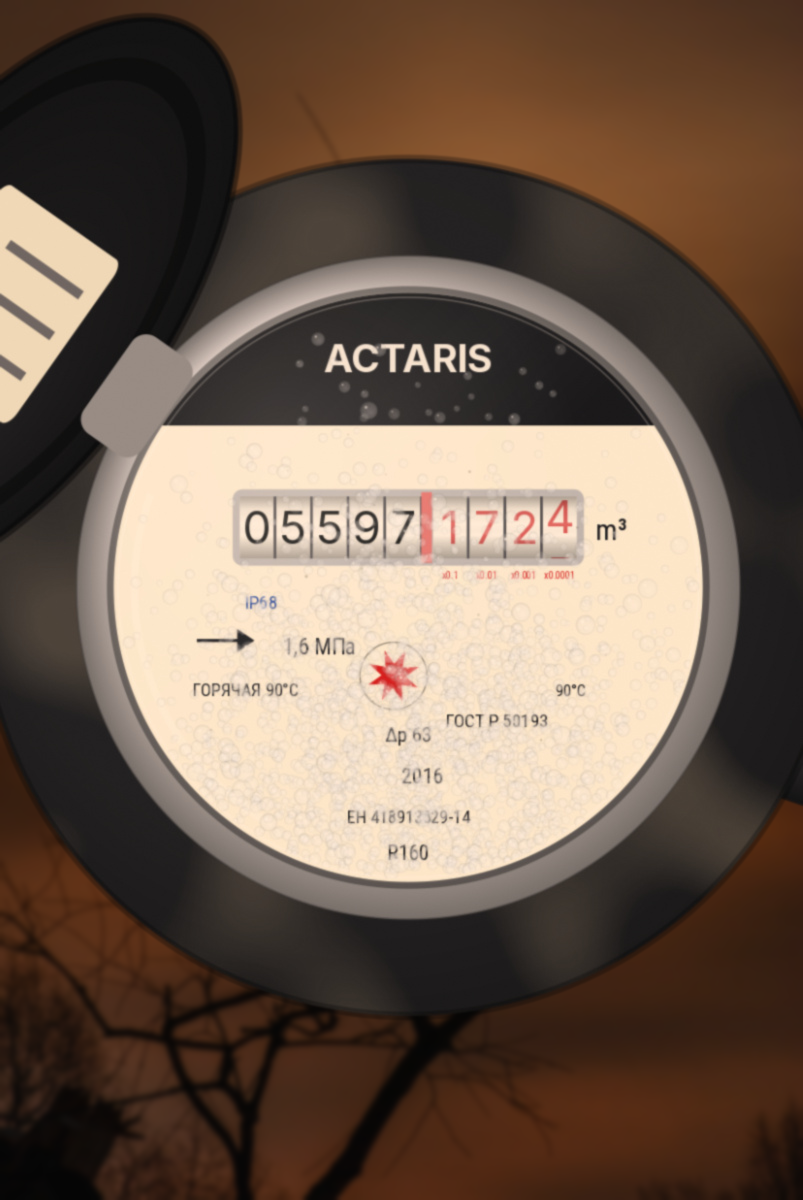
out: m³ 5597.1724
